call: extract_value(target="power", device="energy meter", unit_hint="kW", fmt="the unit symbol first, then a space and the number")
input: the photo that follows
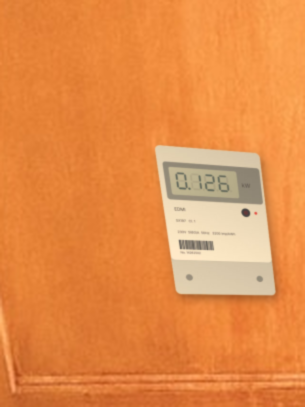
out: kW 0.126
